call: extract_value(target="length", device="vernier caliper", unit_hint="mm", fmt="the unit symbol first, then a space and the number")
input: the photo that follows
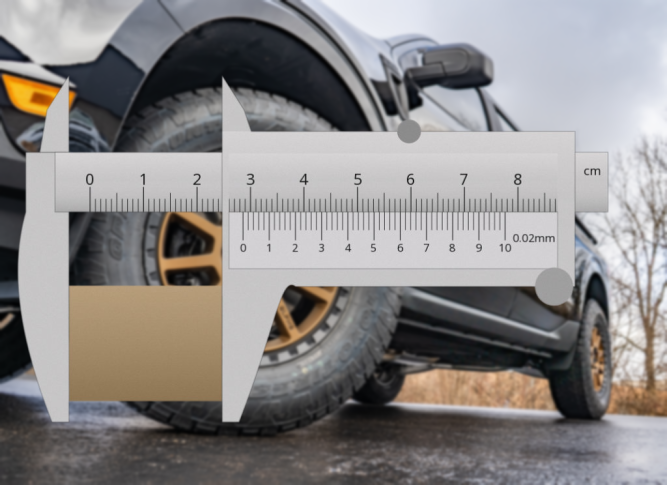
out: mm 28.6
